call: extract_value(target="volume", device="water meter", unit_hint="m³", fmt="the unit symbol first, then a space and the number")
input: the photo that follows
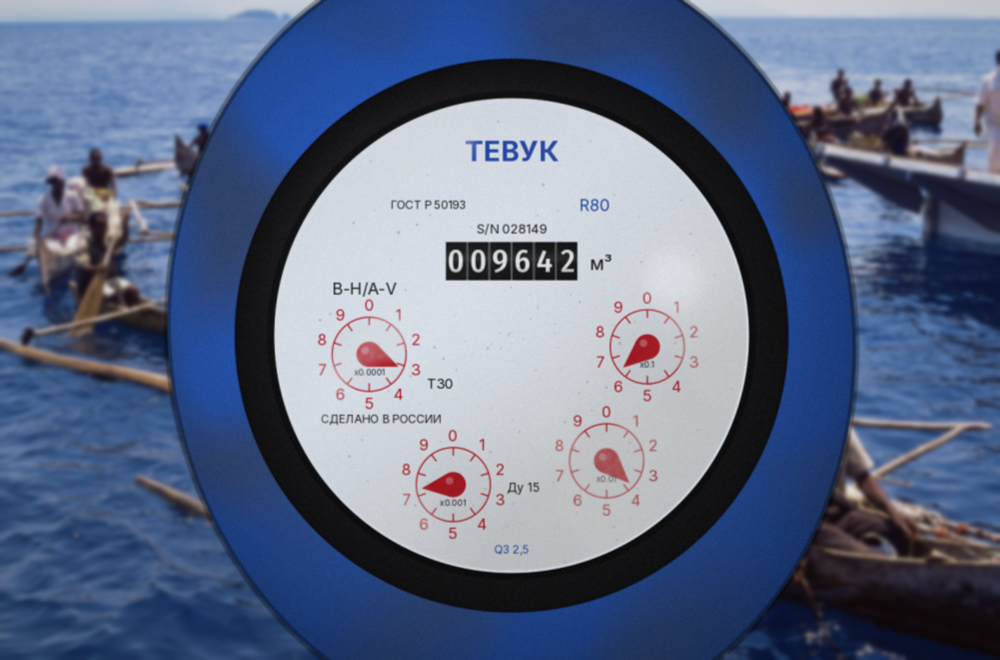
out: m³ 9642.6373
